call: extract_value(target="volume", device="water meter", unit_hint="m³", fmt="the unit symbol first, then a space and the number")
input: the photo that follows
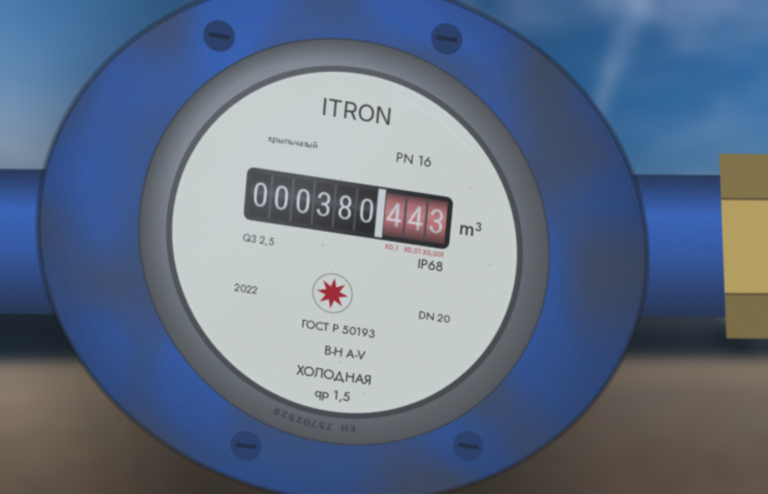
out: m³ 380.443
